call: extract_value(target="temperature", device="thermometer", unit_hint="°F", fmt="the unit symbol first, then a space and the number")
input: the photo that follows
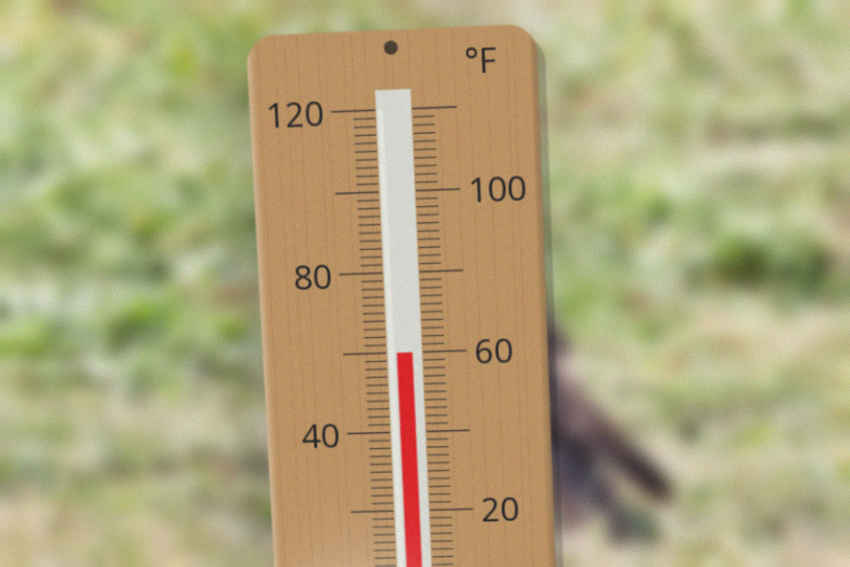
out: °F 60
